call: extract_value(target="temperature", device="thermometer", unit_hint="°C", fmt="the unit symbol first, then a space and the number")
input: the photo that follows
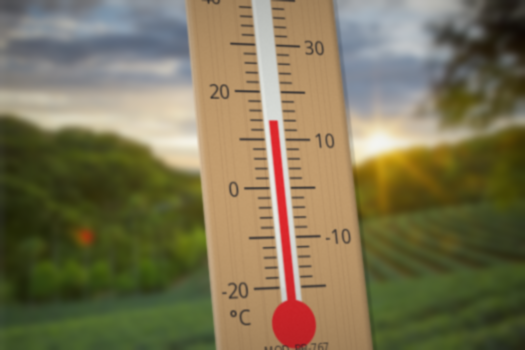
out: °C 14
